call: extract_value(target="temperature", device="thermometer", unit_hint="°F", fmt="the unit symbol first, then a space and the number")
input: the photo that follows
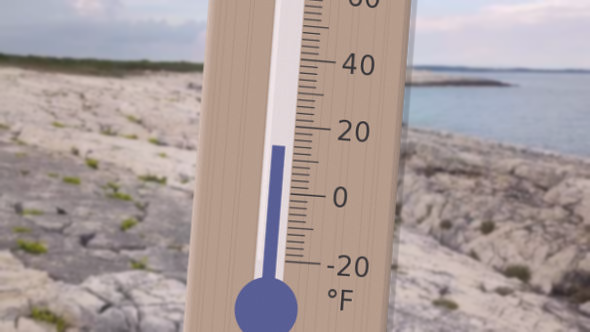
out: °F 14
